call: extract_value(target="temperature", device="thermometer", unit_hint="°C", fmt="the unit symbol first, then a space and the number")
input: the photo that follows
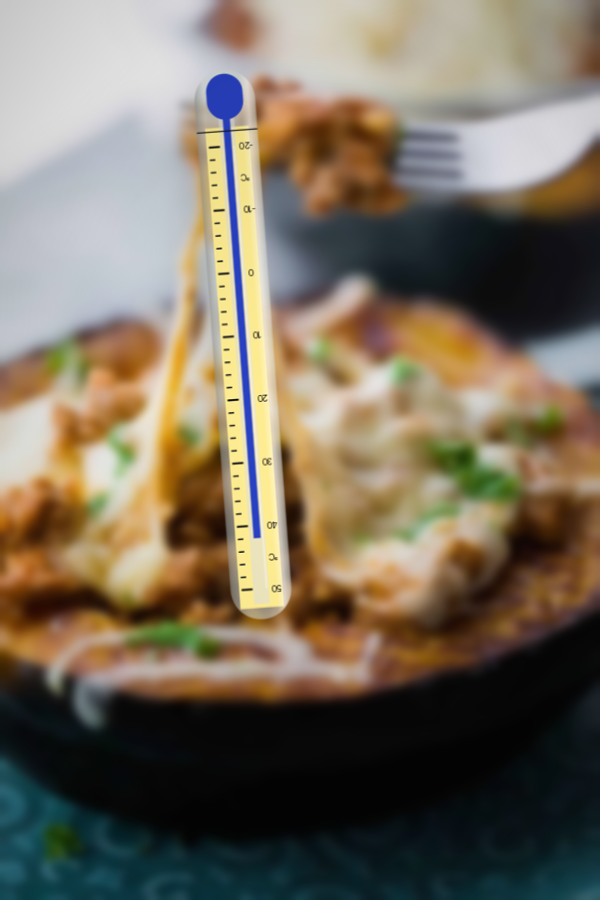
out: °C 42
